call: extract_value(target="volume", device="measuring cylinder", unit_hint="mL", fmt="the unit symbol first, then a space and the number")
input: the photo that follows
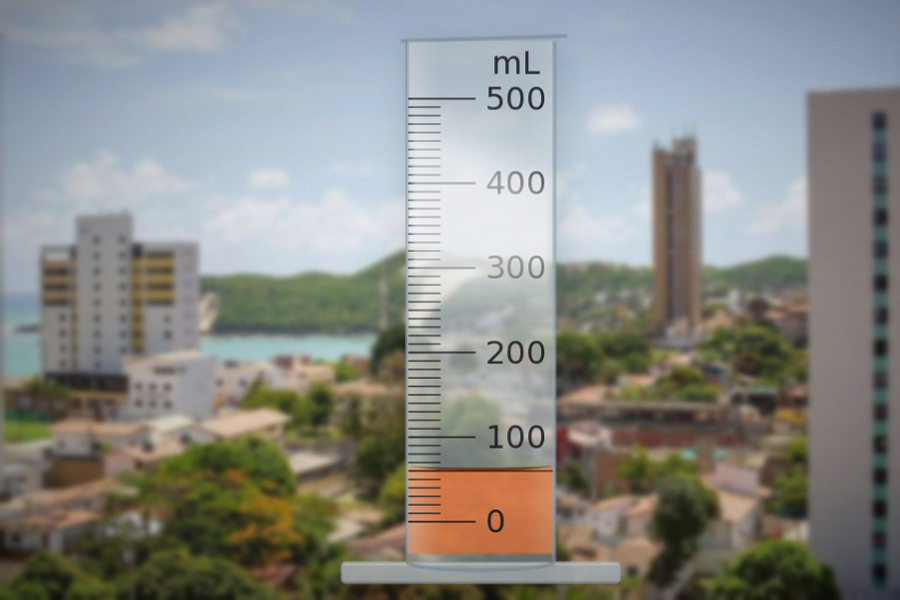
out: mL 60
